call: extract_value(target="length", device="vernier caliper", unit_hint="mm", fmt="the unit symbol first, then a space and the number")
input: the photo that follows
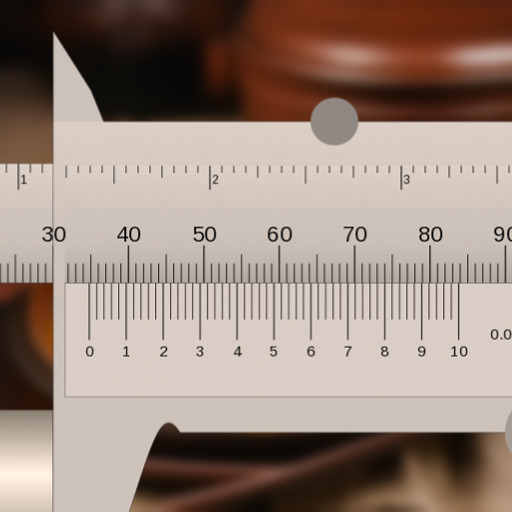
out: mm 34.8
